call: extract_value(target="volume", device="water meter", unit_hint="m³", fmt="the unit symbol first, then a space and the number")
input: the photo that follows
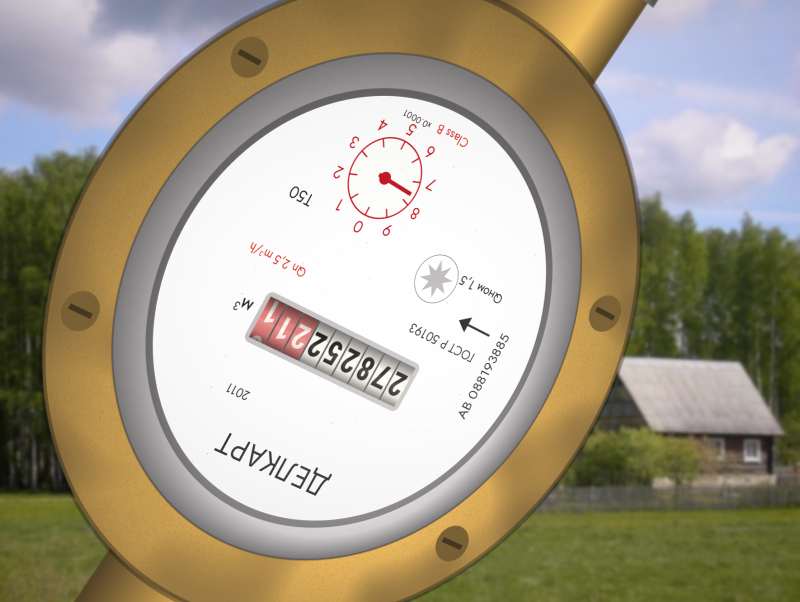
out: m³ 278252.2107
